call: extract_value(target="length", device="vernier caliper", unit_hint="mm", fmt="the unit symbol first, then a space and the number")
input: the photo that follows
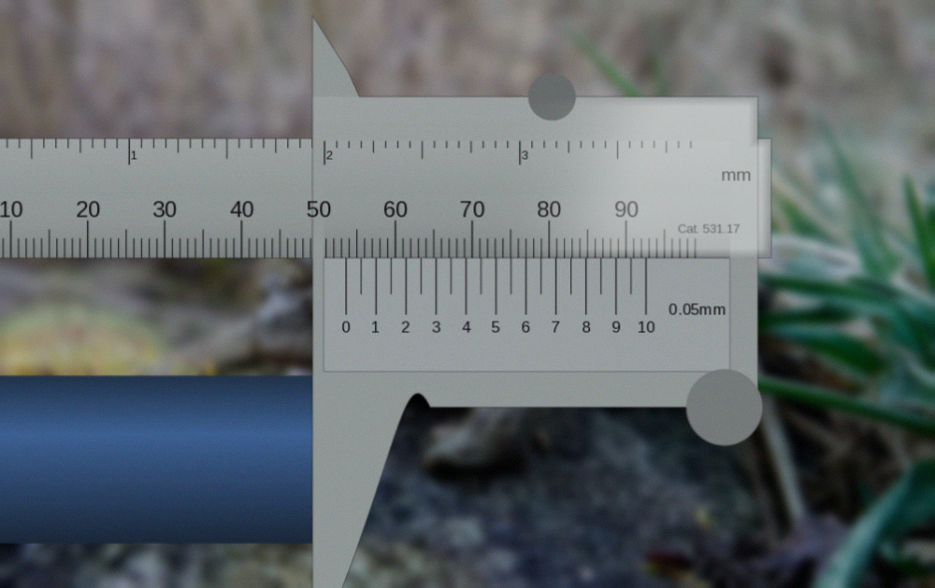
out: mm 53.6
